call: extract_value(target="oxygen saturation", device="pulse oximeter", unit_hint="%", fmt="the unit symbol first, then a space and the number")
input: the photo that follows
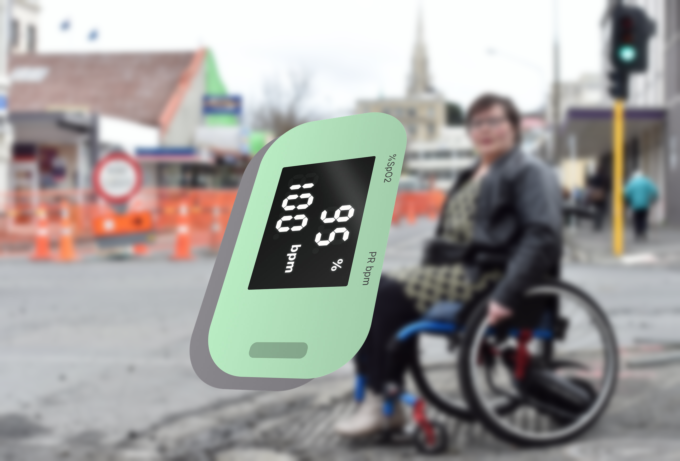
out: % 95
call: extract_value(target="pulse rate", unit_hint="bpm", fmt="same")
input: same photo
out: bpm 100
